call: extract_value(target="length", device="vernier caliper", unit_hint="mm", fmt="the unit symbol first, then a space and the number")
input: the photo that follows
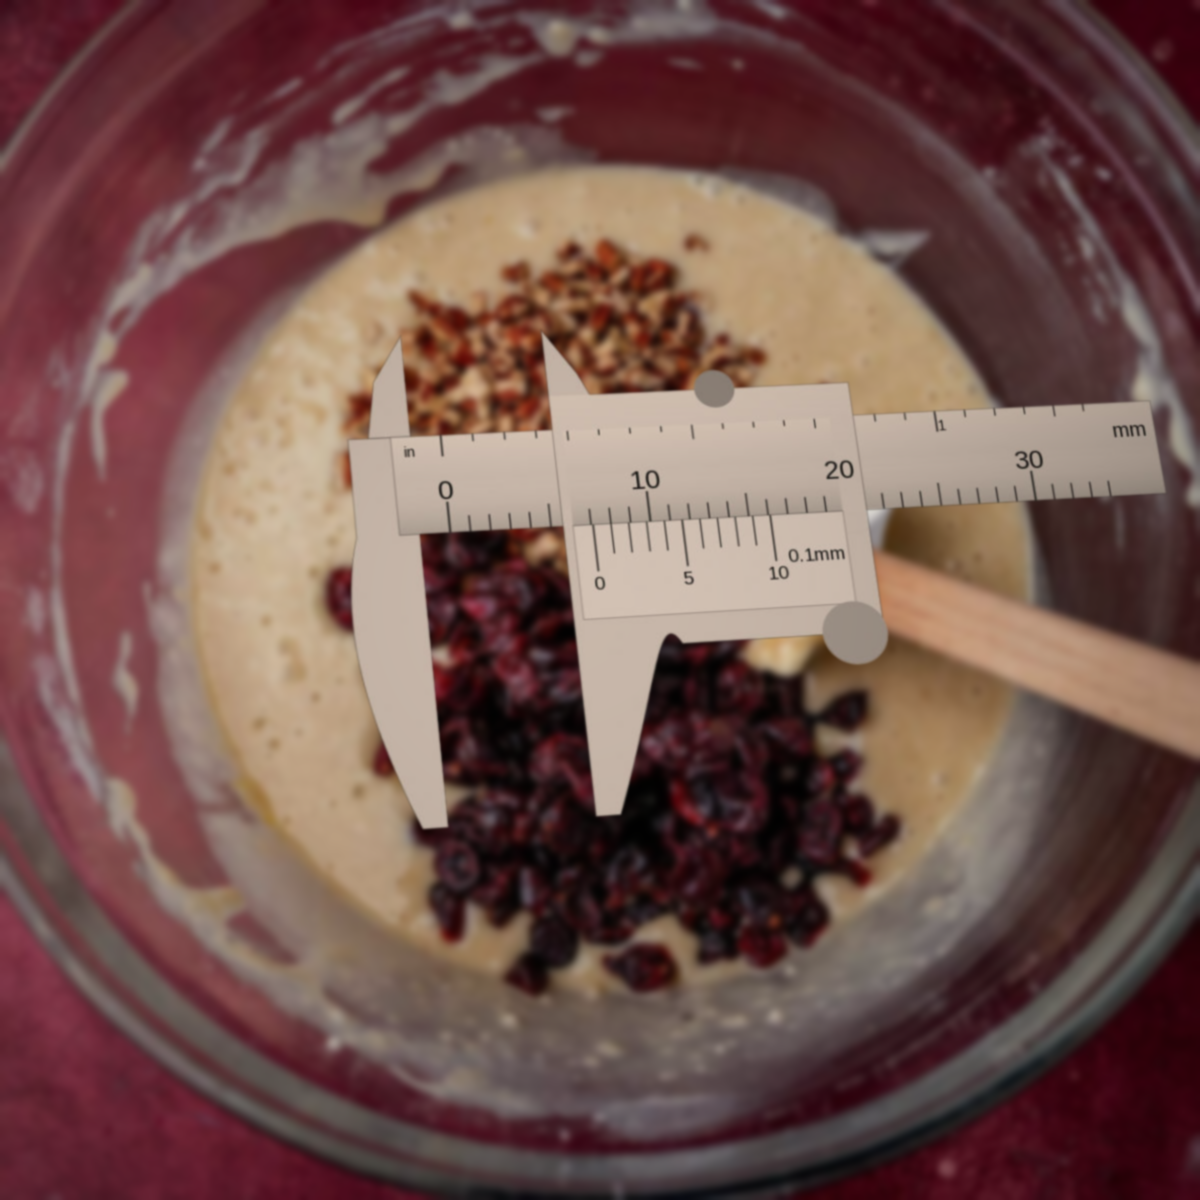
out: mm 7.1
